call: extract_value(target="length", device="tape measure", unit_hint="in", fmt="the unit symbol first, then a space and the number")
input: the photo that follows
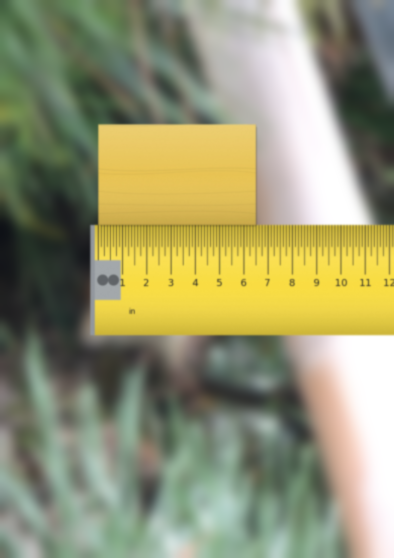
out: in 6.5
